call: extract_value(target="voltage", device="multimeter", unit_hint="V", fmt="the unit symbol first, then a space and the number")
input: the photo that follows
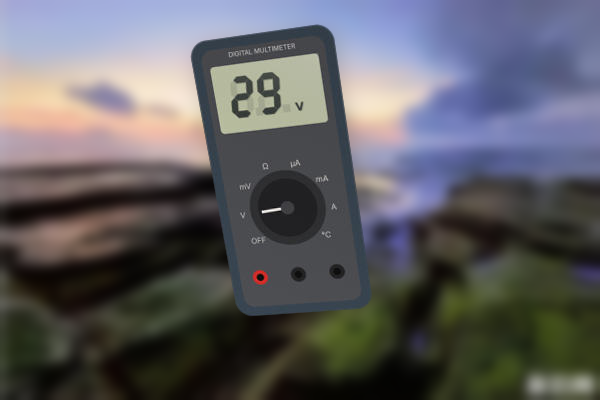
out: V 29
